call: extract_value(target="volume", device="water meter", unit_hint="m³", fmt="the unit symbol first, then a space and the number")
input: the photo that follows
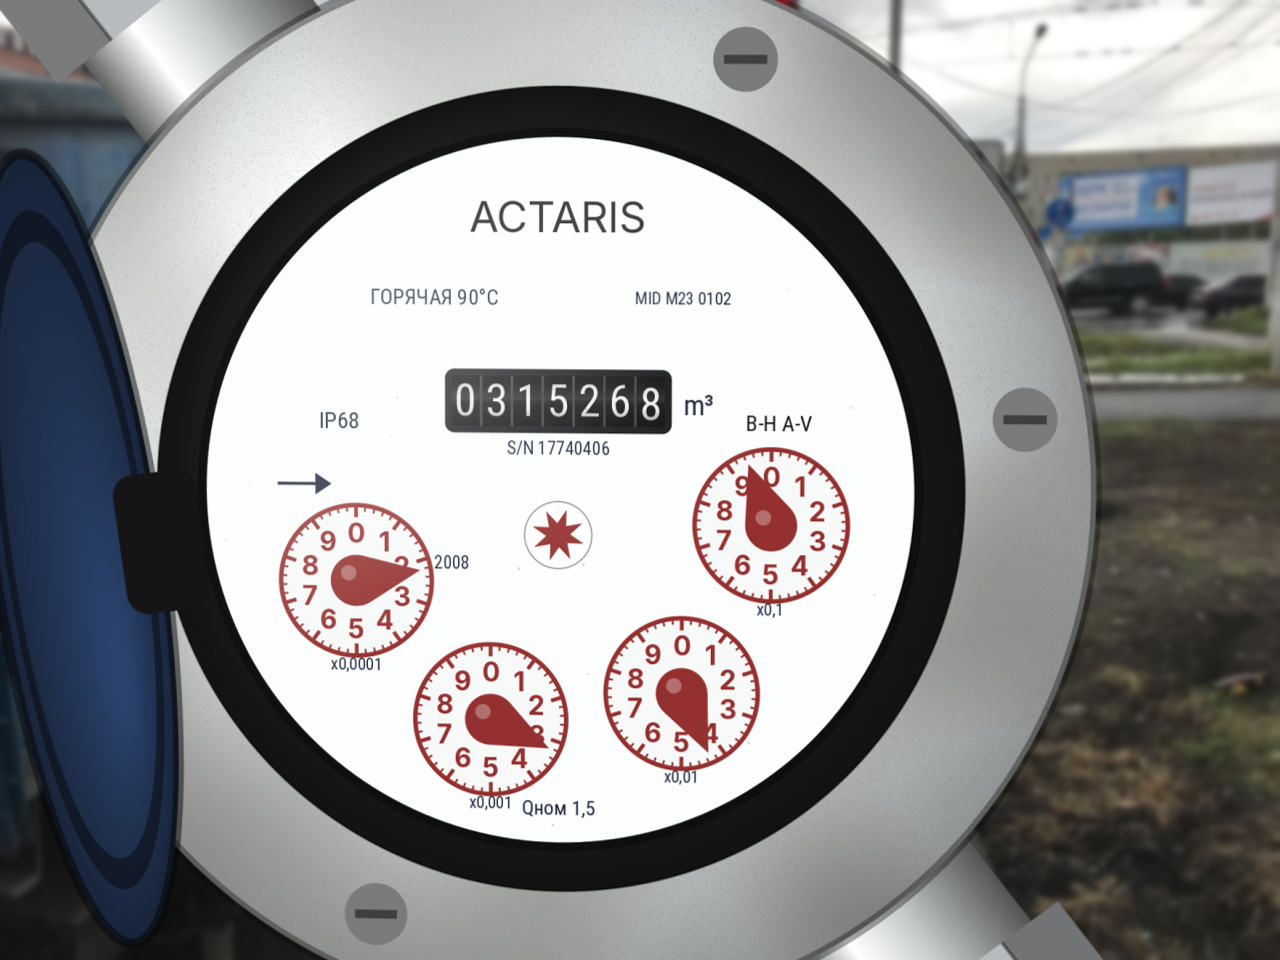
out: m³ 315267.9432
